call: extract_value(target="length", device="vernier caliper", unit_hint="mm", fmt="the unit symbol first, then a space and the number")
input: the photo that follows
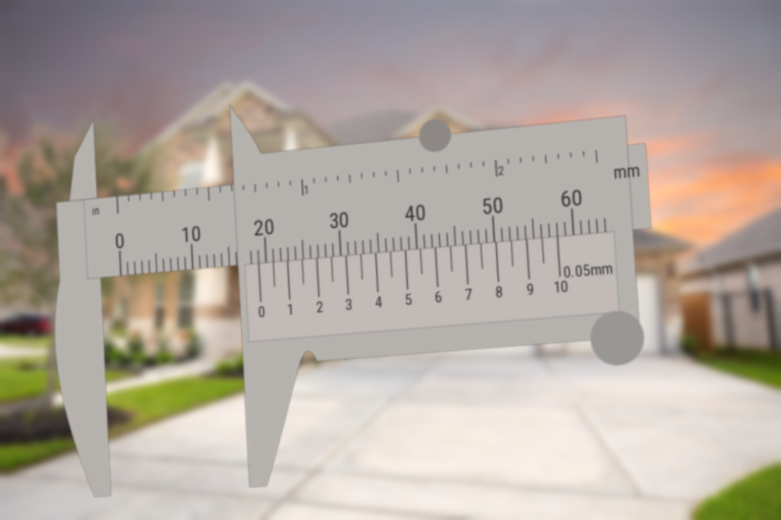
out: mm 19.0
